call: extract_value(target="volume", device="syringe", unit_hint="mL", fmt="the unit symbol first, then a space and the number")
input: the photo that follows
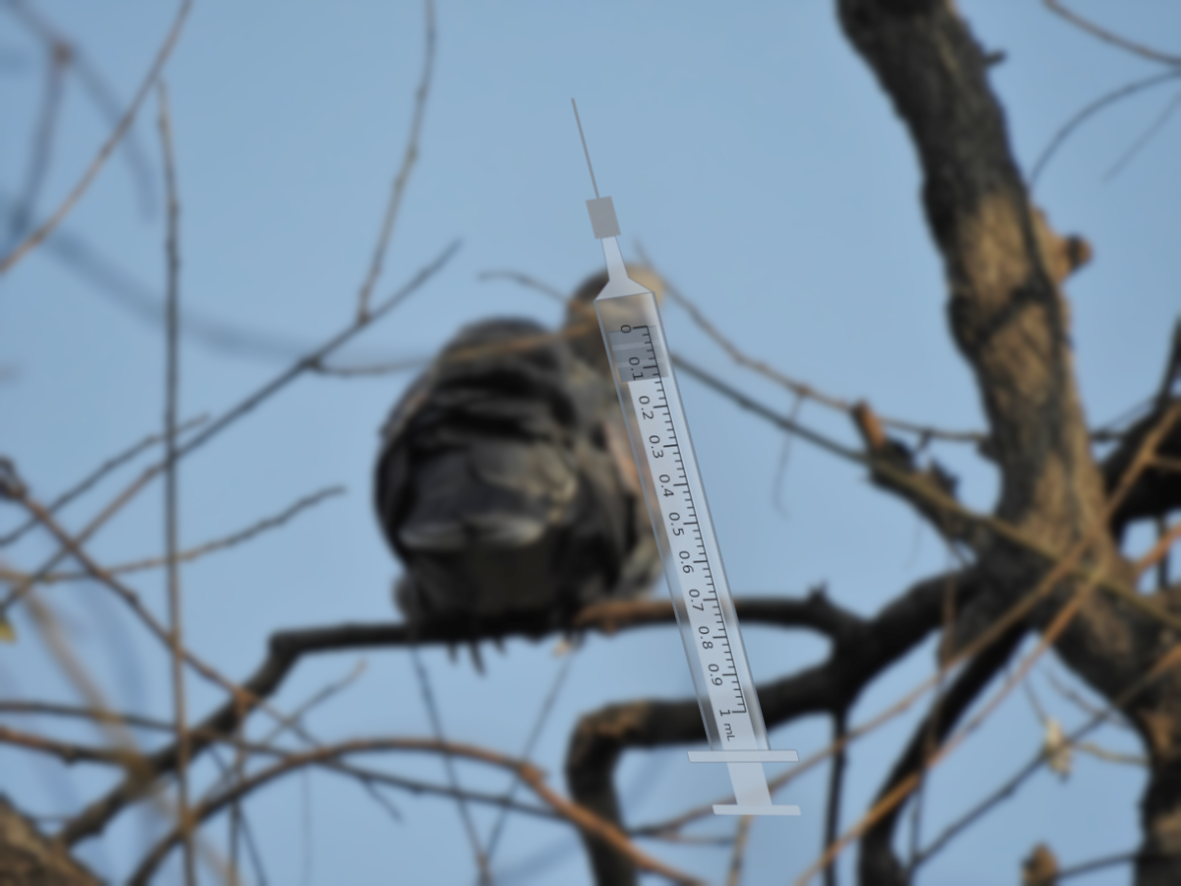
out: mL 0
